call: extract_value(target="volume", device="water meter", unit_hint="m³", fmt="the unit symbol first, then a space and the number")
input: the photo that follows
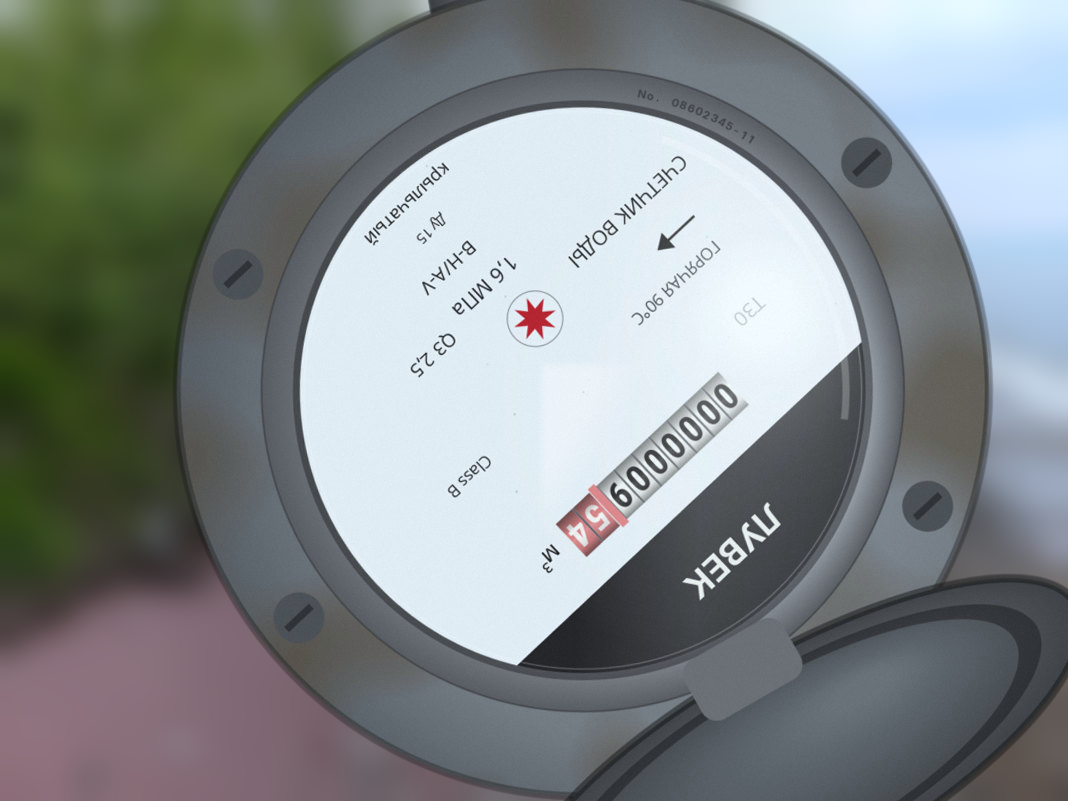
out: m³ 9.54
